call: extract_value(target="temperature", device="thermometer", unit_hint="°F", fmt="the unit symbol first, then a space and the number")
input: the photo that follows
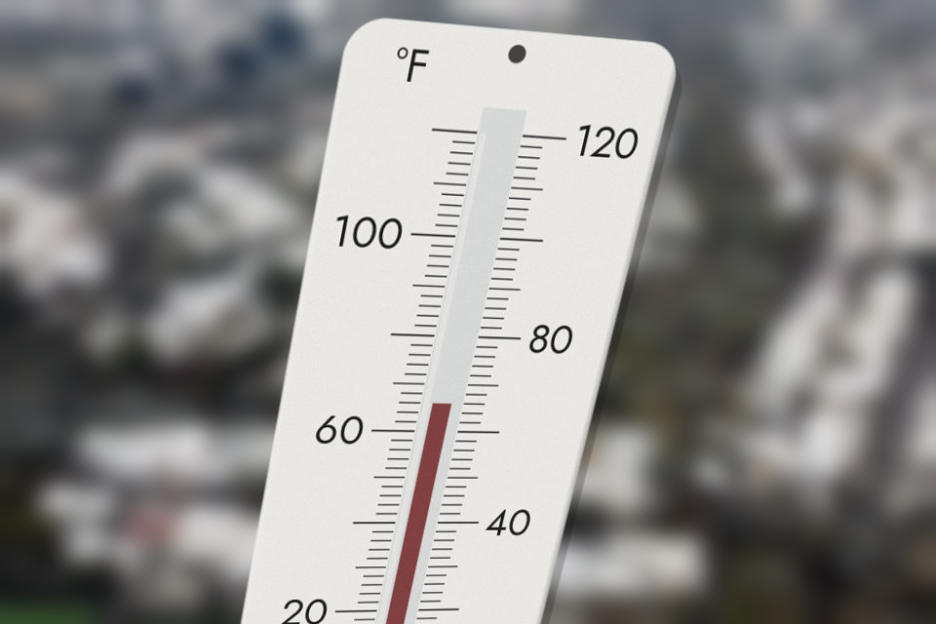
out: °F 66
